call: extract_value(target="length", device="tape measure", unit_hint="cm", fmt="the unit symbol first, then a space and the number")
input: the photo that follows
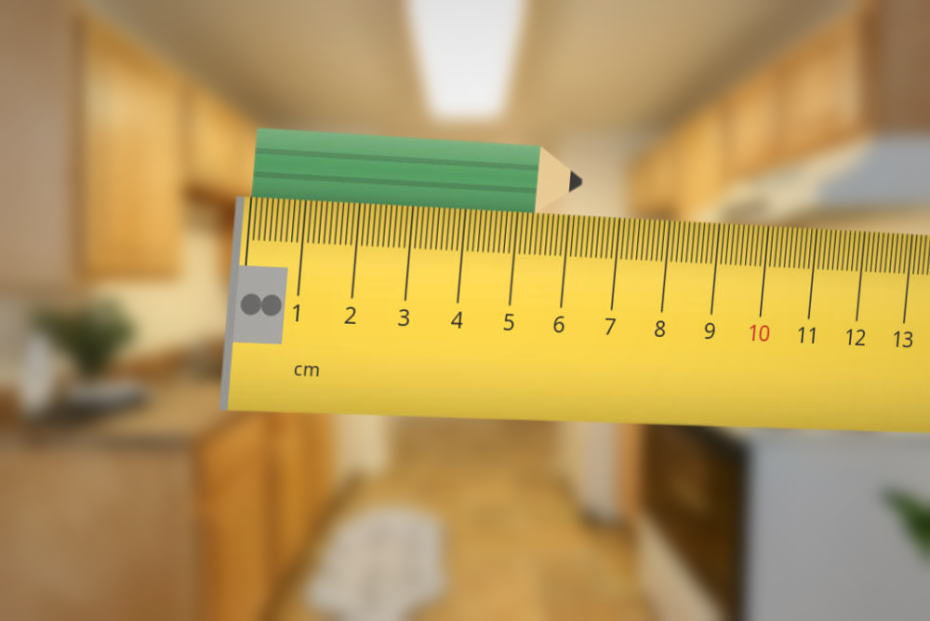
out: cm 6.2
